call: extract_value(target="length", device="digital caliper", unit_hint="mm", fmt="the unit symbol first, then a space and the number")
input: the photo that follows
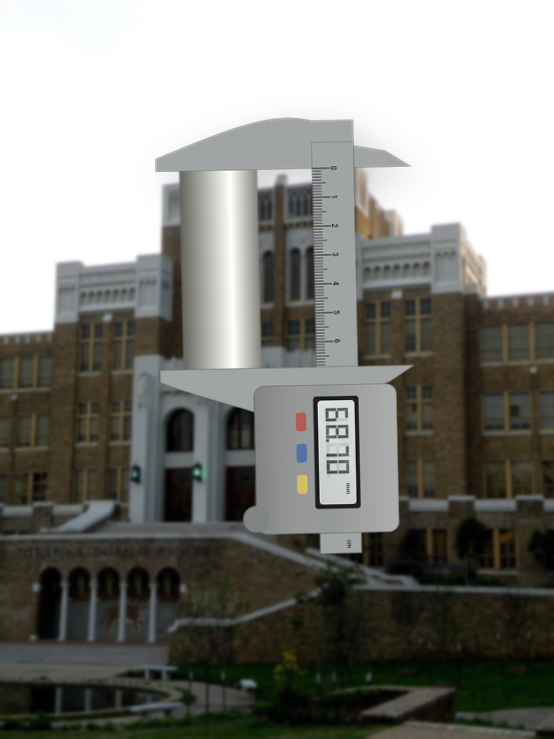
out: mm 68.70
